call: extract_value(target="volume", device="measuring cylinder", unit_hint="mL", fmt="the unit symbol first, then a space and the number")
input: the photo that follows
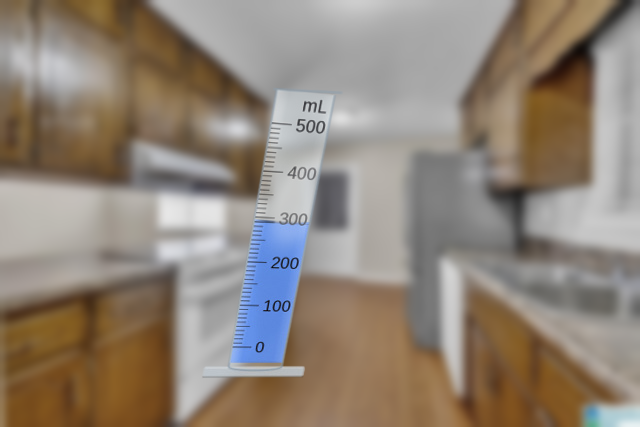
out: mL 290
